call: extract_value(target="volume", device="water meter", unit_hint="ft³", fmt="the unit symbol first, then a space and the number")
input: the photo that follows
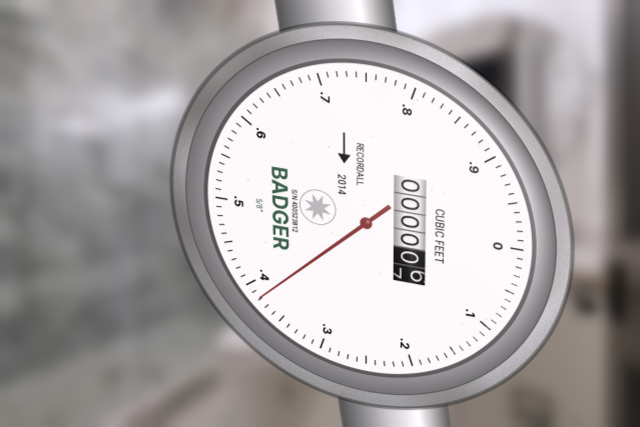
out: ft³ 6.38
